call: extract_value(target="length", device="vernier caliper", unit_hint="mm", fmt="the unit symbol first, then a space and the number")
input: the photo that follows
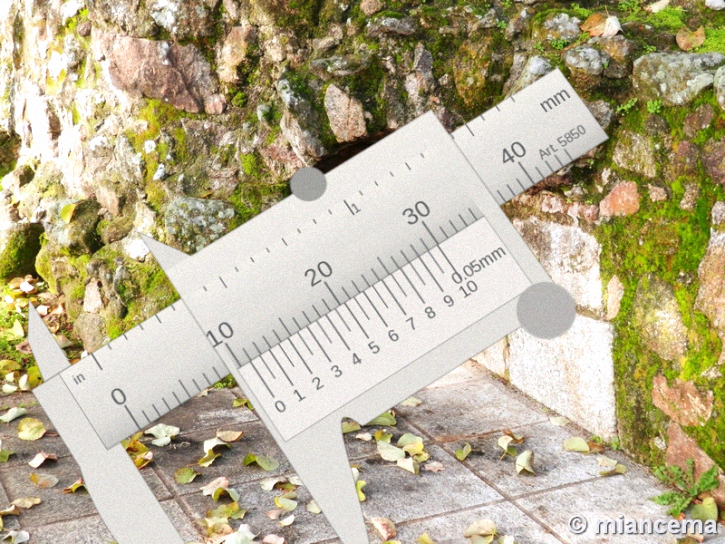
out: mm 10.9
